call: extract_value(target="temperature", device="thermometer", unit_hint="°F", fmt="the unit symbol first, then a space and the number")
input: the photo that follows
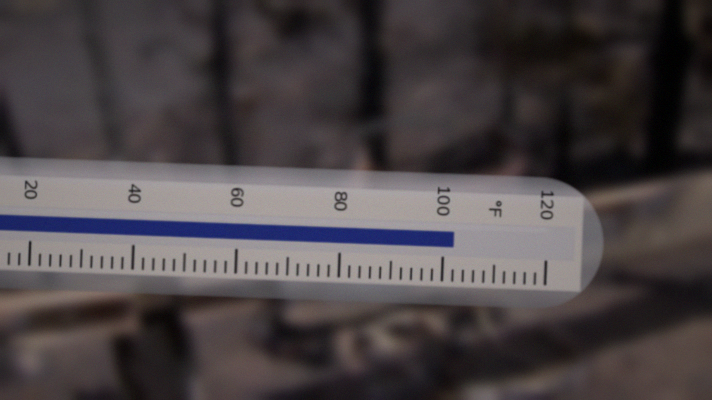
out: °F 102
